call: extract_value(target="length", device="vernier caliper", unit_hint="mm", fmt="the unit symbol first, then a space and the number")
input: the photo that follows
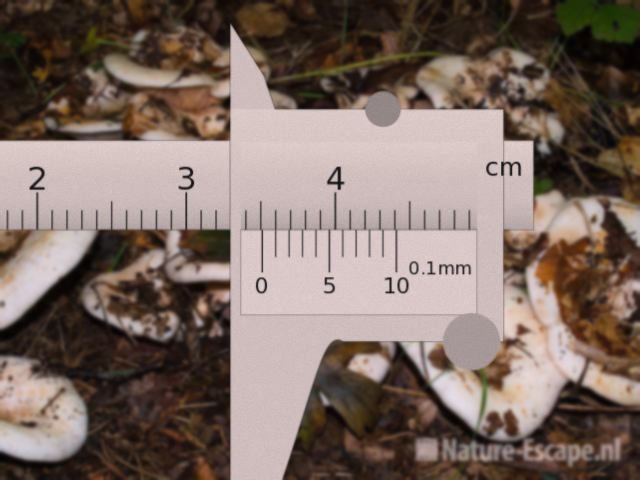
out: mm 35.1
